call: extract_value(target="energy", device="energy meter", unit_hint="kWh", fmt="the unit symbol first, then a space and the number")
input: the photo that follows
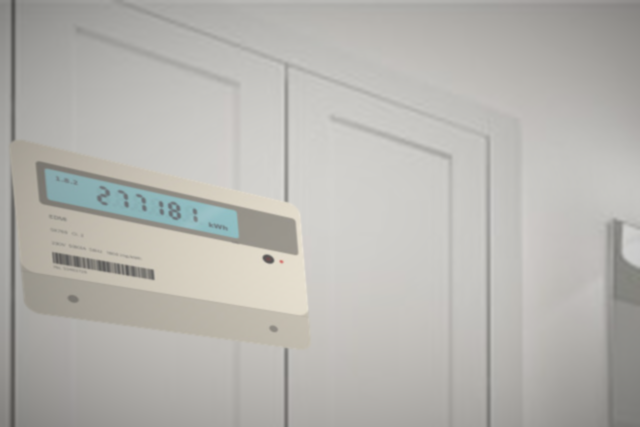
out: kWh 277181
